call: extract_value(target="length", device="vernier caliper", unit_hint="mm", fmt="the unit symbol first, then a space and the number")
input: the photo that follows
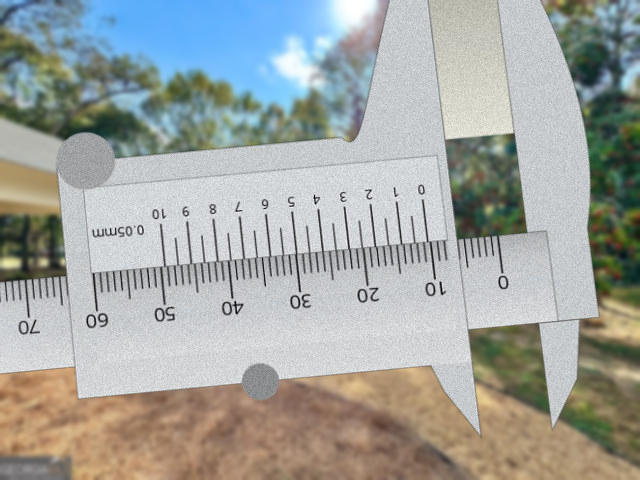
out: mm 10.4
